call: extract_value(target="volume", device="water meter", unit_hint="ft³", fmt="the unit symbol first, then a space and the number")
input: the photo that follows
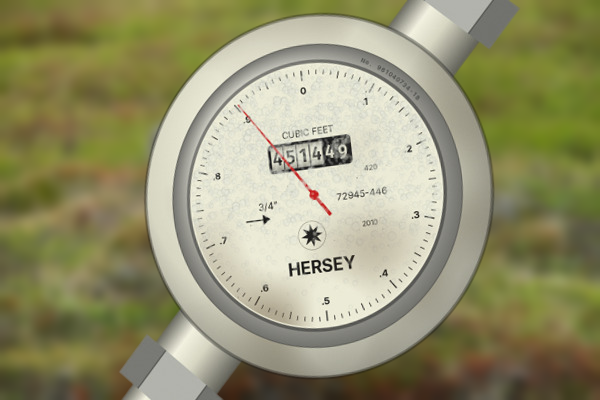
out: ft³ 451448.90
